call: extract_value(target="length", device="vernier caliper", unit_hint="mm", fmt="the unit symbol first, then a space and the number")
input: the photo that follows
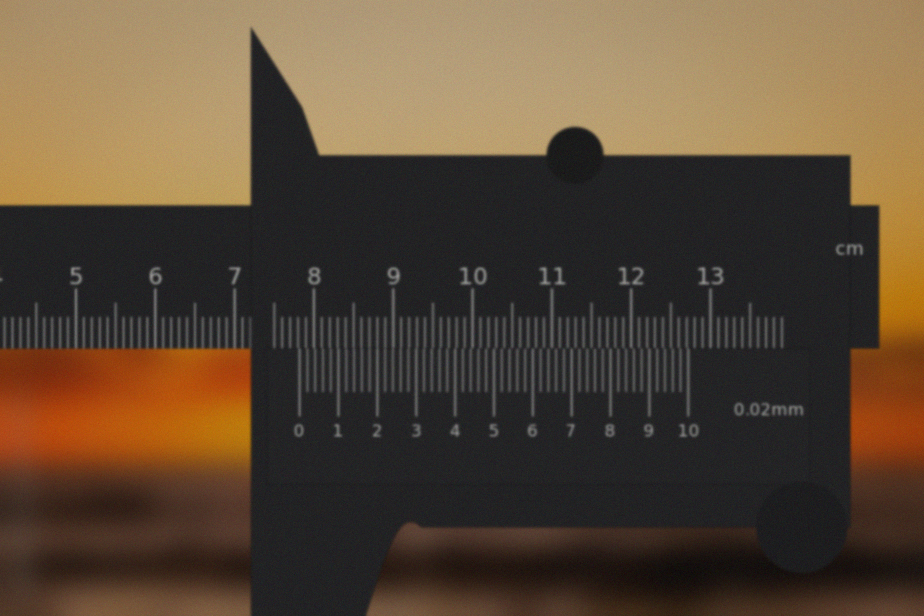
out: mm 78.2
